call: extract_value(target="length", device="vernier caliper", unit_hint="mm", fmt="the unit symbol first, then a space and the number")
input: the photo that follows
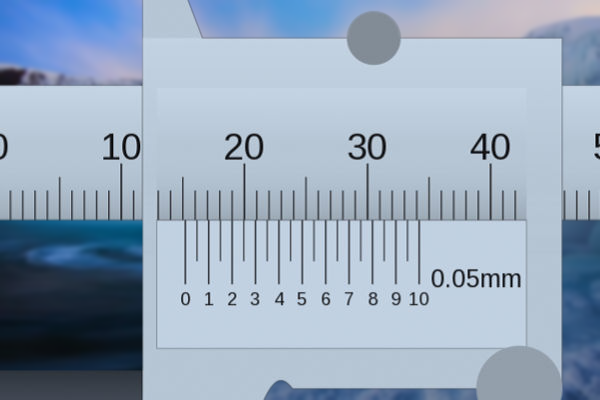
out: mm 15.2
